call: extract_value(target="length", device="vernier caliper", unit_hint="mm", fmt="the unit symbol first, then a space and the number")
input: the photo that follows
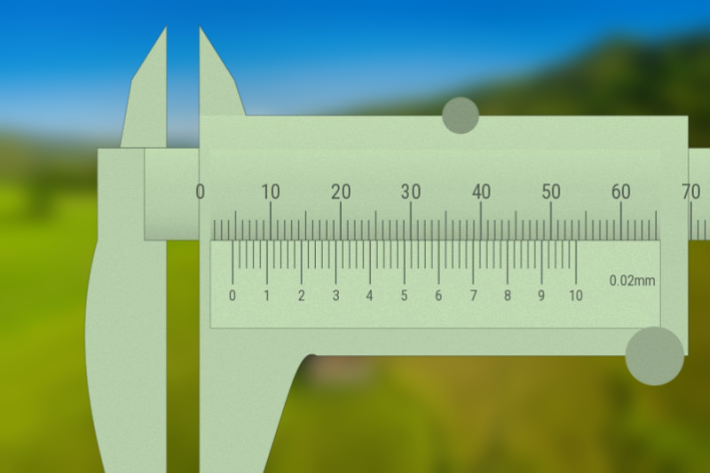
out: mm 4.6
